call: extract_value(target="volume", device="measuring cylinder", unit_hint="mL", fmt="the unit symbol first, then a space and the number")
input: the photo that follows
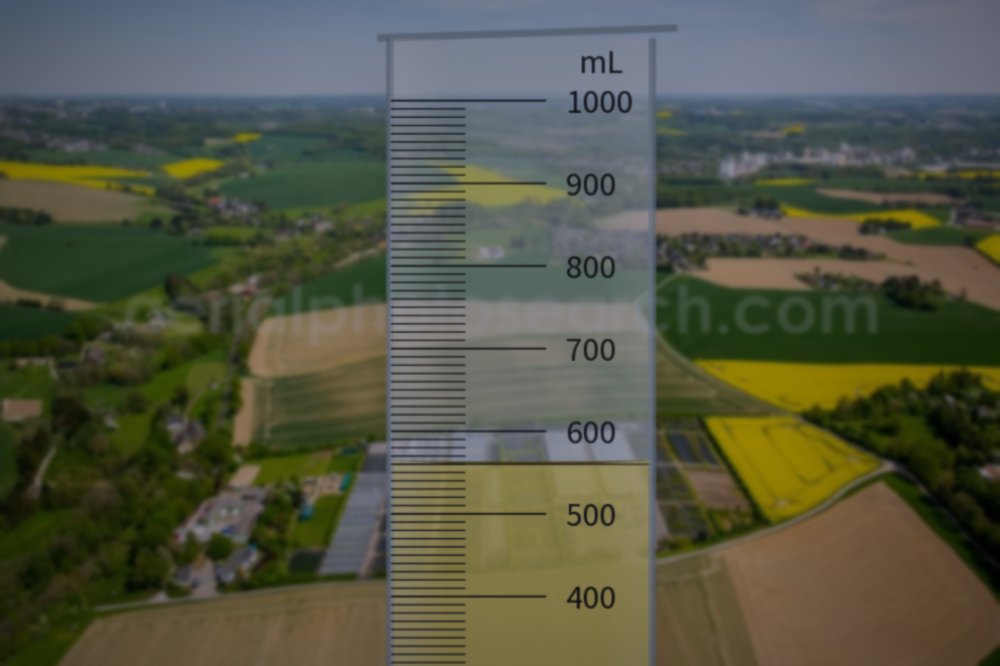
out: mL 560
